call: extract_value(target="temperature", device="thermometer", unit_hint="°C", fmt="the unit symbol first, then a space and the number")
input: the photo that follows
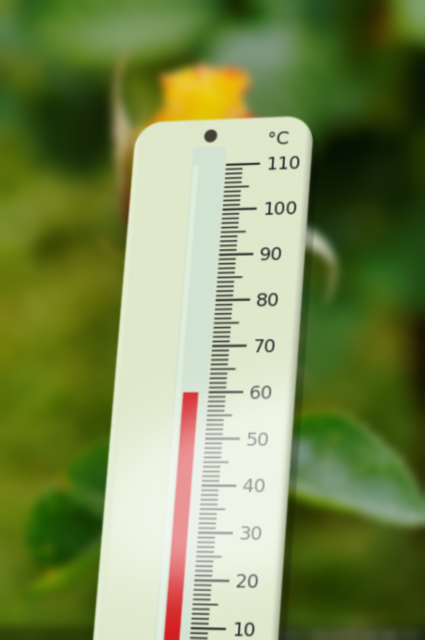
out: °C 60
